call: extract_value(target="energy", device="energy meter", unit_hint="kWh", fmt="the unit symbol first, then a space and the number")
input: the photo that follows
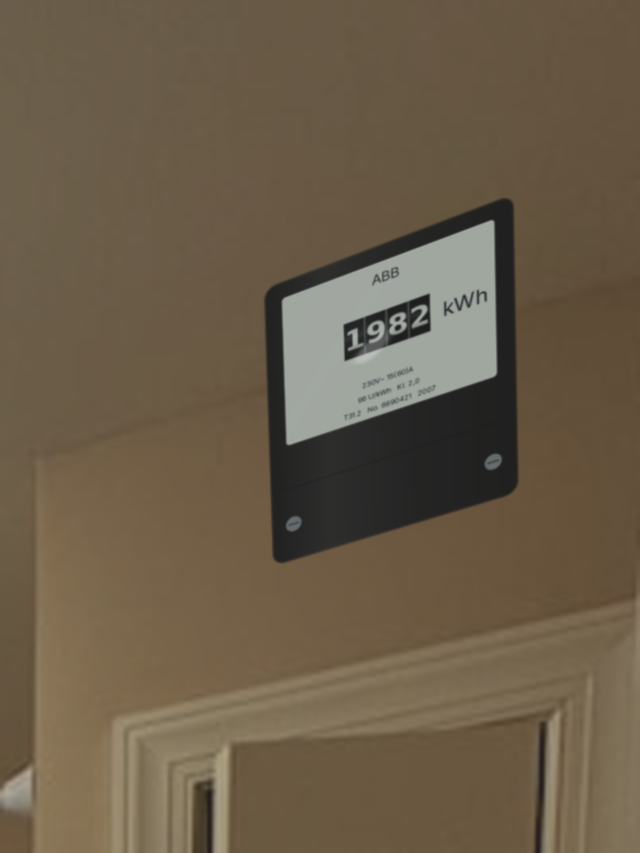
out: kWh 1982
